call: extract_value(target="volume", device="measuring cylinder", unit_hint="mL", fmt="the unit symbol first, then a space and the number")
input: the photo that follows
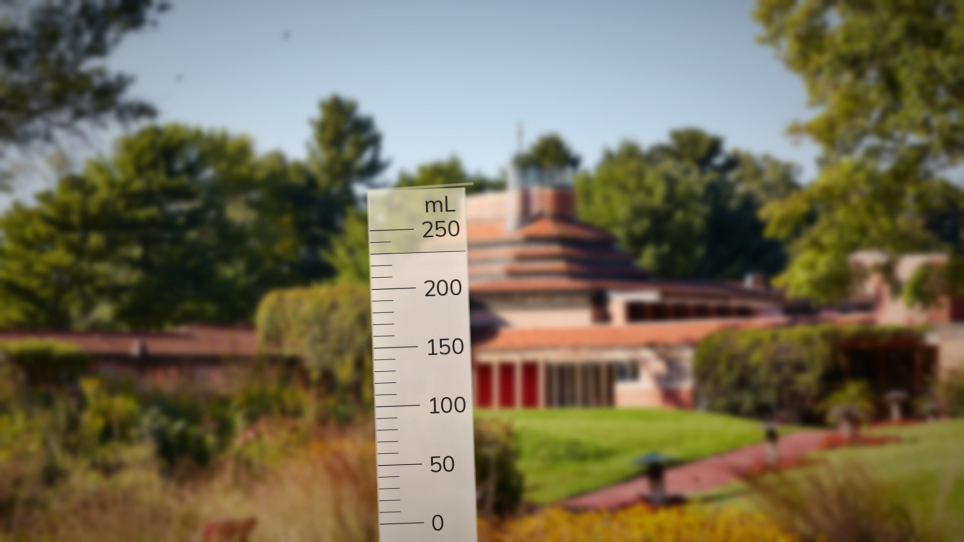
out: mL 230
